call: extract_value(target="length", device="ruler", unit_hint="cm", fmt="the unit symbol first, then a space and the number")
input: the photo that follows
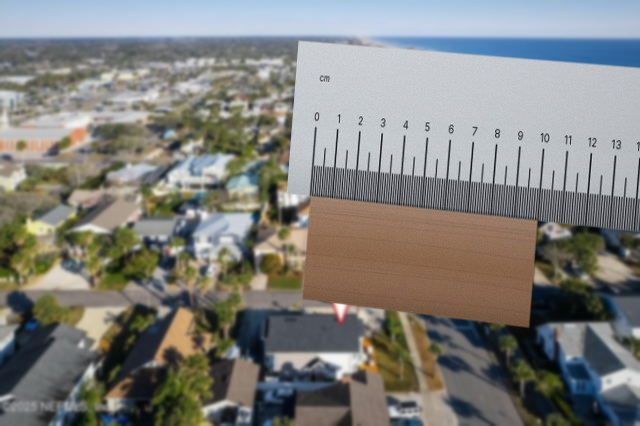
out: cm 10
